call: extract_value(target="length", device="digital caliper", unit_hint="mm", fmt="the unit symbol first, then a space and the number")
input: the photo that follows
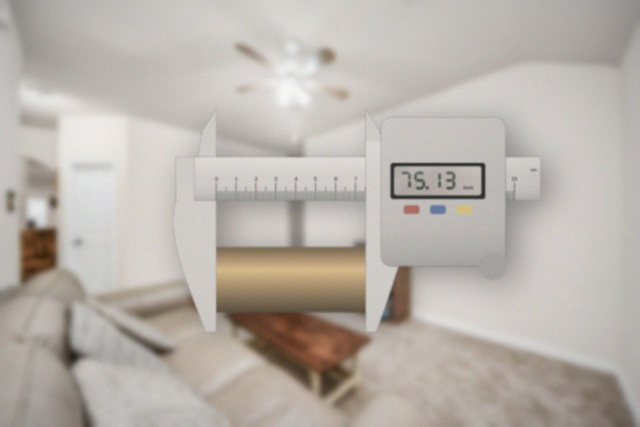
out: mm 75.13
